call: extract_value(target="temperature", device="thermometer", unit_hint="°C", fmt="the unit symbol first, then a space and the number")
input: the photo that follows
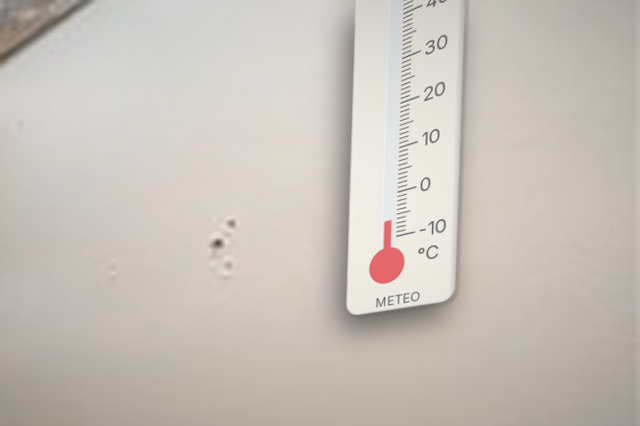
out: °C -6
